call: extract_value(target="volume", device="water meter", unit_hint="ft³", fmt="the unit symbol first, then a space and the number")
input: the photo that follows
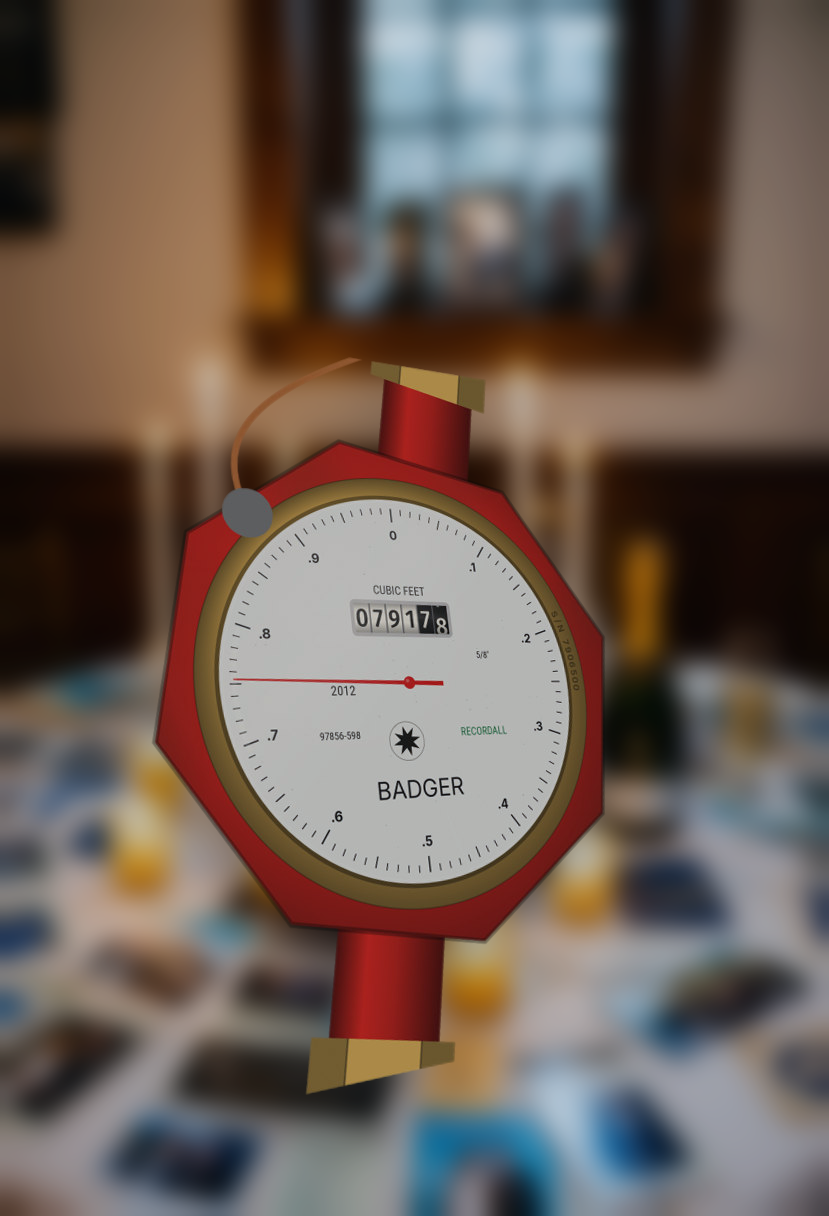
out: ft³ 79177.75
